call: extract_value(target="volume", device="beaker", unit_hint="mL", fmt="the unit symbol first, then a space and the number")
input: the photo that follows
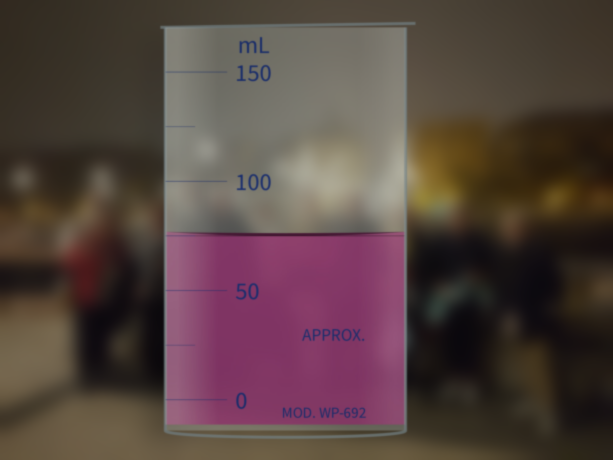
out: mL 75
